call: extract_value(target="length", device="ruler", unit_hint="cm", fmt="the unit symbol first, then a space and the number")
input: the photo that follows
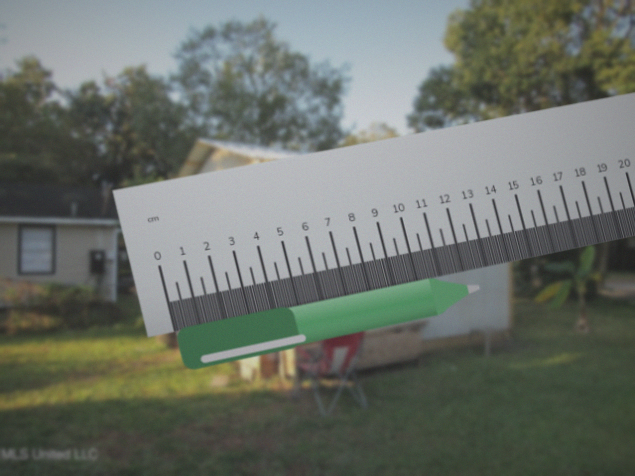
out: cm 12.5
